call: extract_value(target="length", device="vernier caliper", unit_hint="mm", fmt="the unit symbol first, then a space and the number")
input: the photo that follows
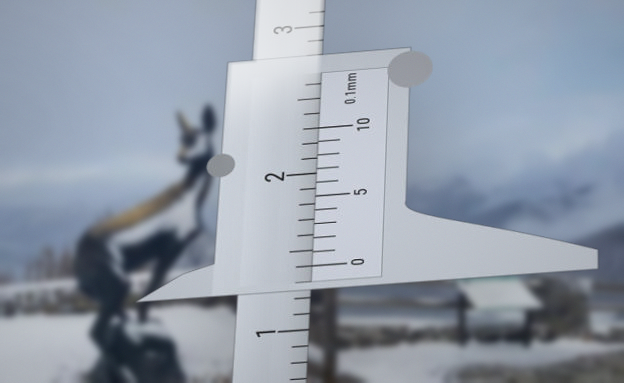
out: mm 14.0
